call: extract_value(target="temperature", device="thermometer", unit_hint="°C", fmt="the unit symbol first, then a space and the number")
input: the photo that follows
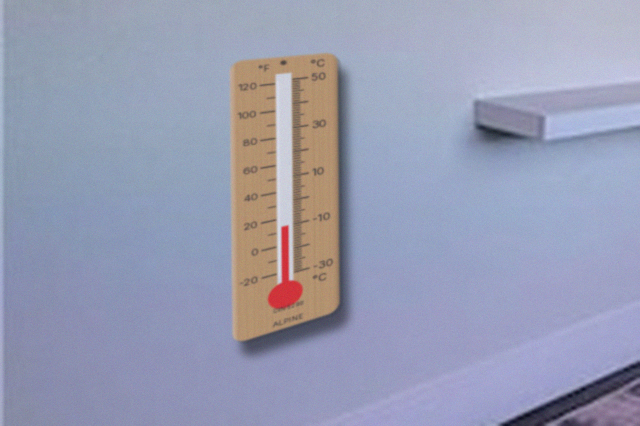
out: °C -10
